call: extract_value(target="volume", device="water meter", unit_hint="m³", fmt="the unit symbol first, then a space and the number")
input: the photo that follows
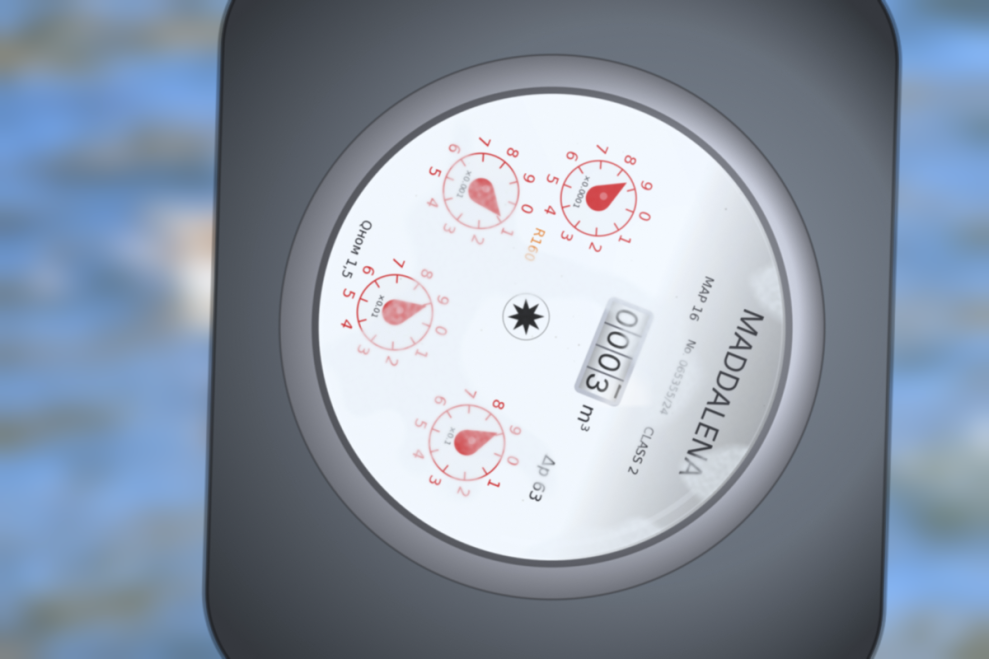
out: m³ 2.8908
